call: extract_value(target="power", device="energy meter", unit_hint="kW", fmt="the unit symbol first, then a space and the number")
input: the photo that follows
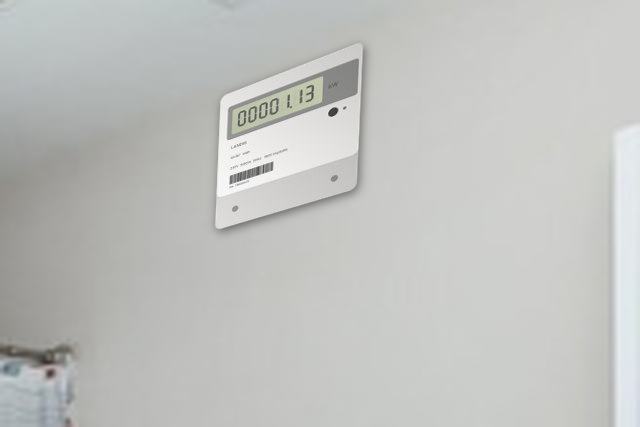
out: kW 1.13
